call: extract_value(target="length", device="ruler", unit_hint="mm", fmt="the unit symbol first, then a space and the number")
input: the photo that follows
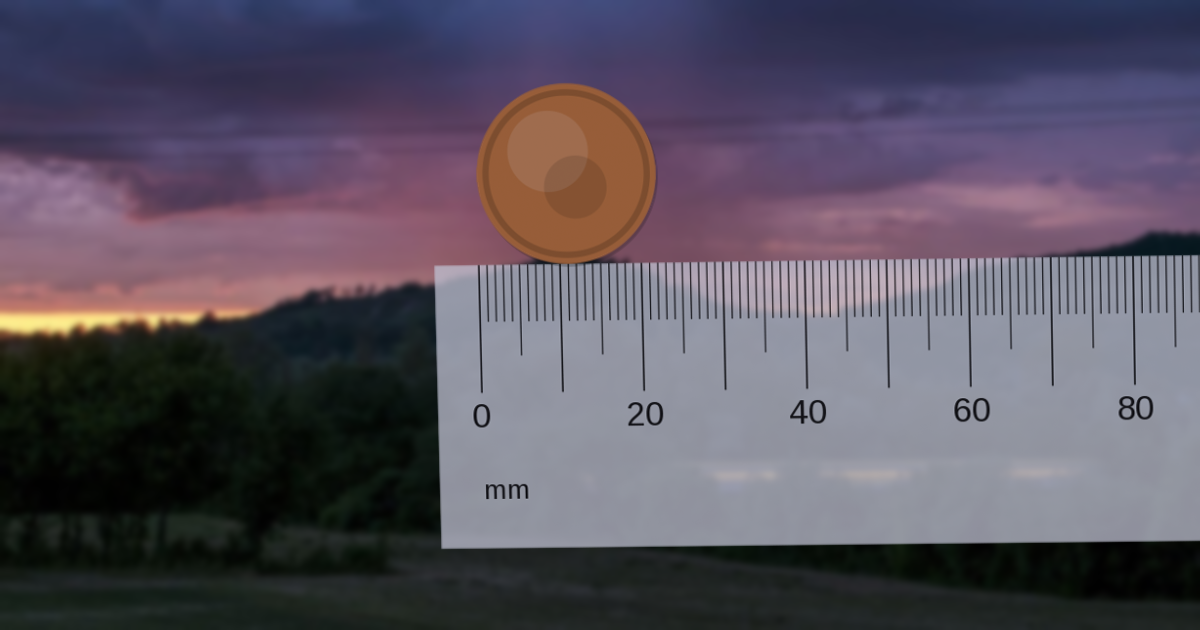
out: mm 22
